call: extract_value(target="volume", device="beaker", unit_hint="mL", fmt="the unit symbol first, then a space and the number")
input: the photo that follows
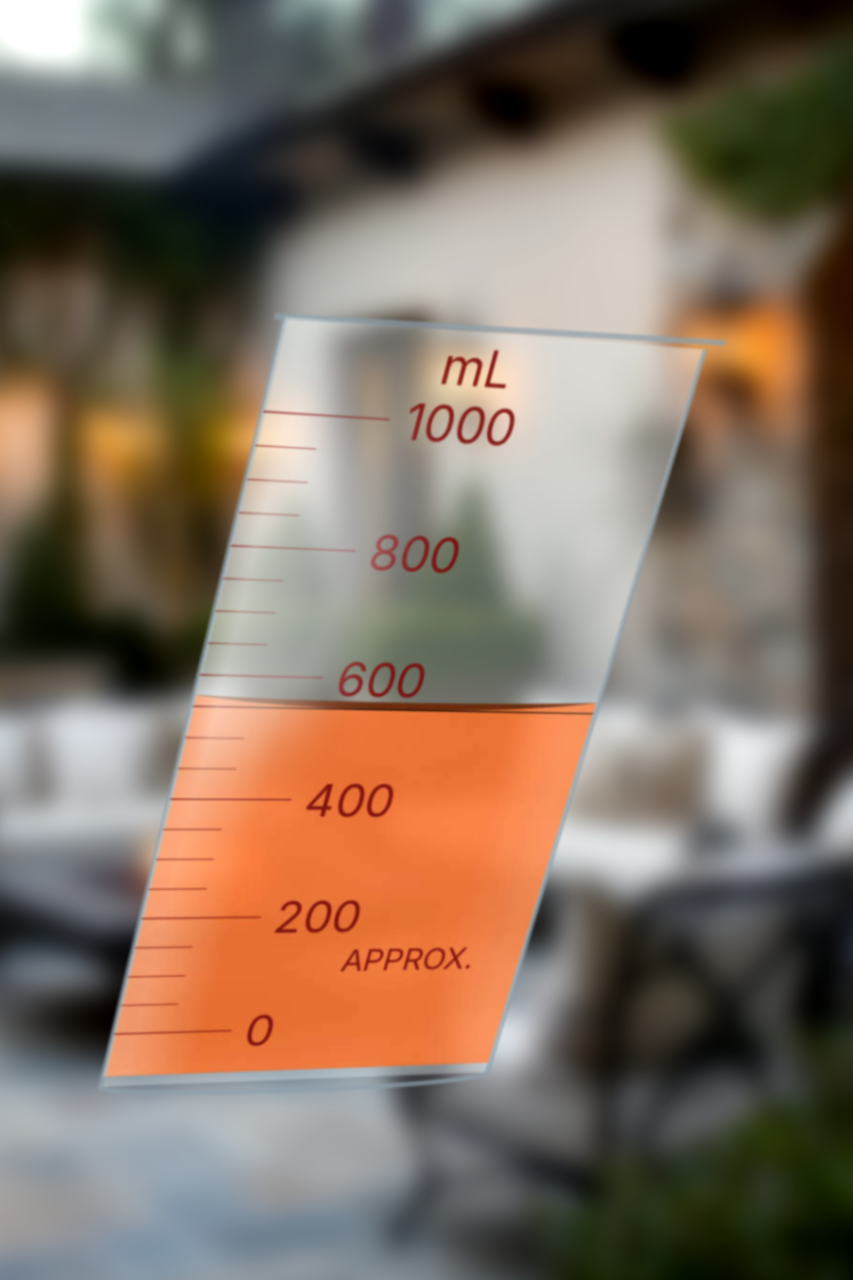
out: mL 550
